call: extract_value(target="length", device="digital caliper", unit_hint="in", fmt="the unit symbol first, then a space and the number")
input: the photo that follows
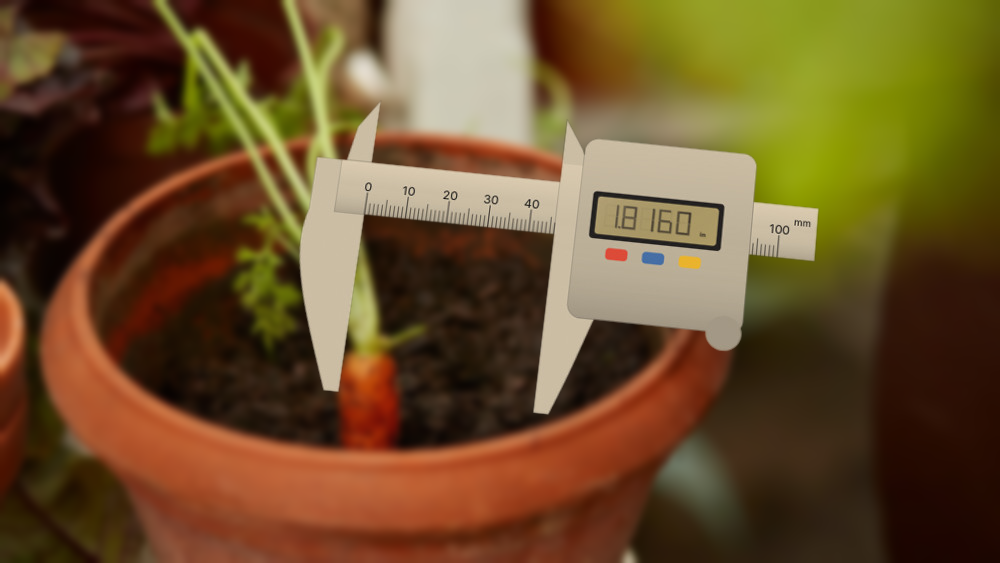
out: in 1.8160
